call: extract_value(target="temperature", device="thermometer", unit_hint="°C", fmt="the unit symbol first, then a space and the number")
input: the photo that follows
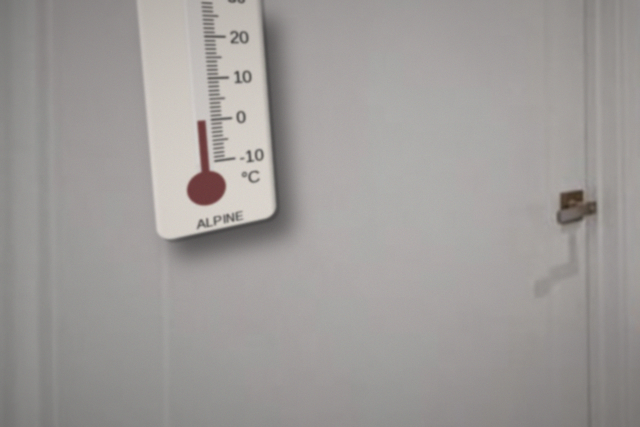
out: °C 0
